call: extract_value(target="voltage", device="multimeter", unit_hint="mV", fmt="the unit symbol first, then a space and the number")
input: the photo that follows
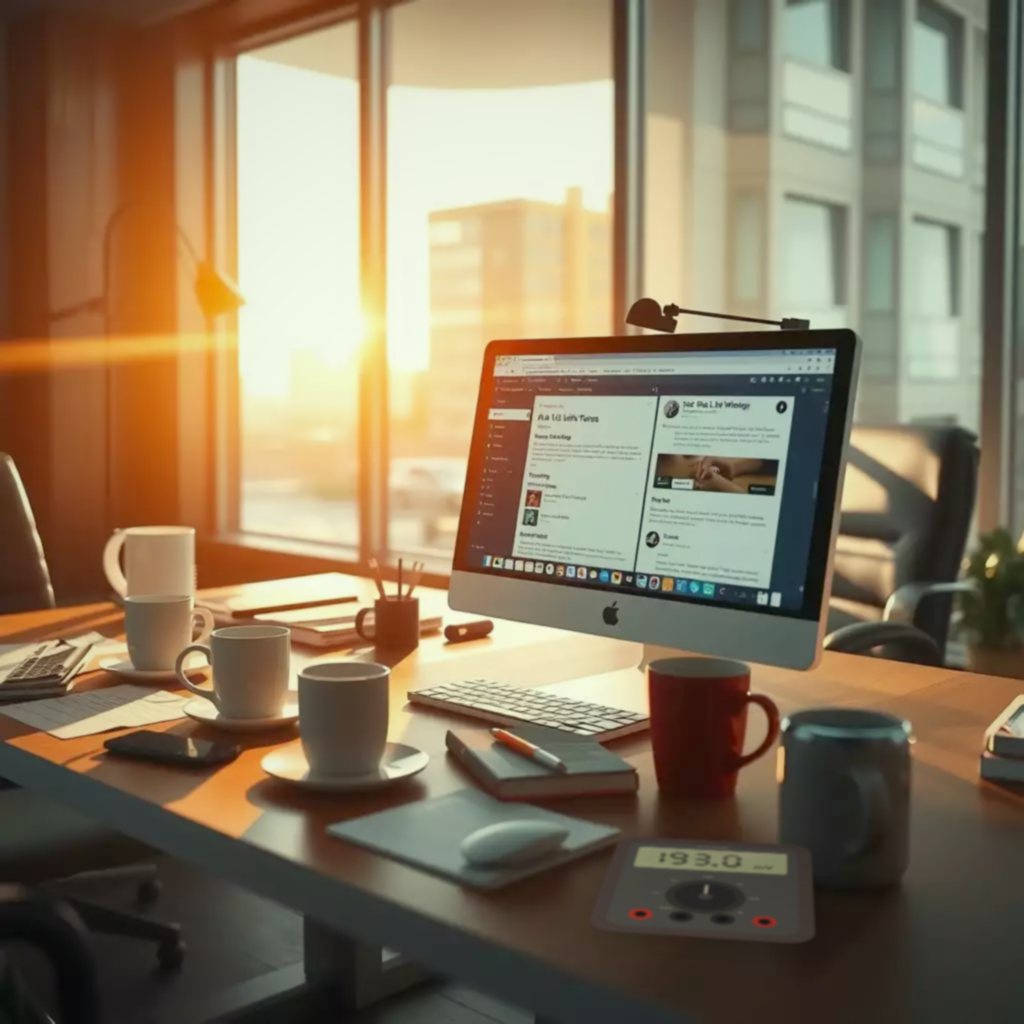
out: mV 193.0
